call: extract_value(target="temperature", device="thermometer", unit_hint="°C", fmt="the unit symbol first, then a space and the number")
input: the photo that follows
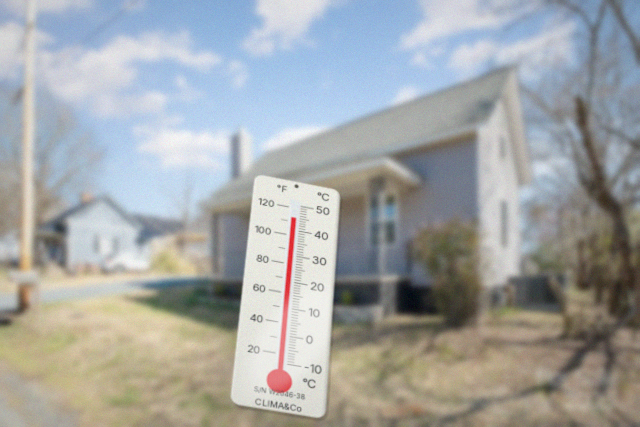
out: °C 45
